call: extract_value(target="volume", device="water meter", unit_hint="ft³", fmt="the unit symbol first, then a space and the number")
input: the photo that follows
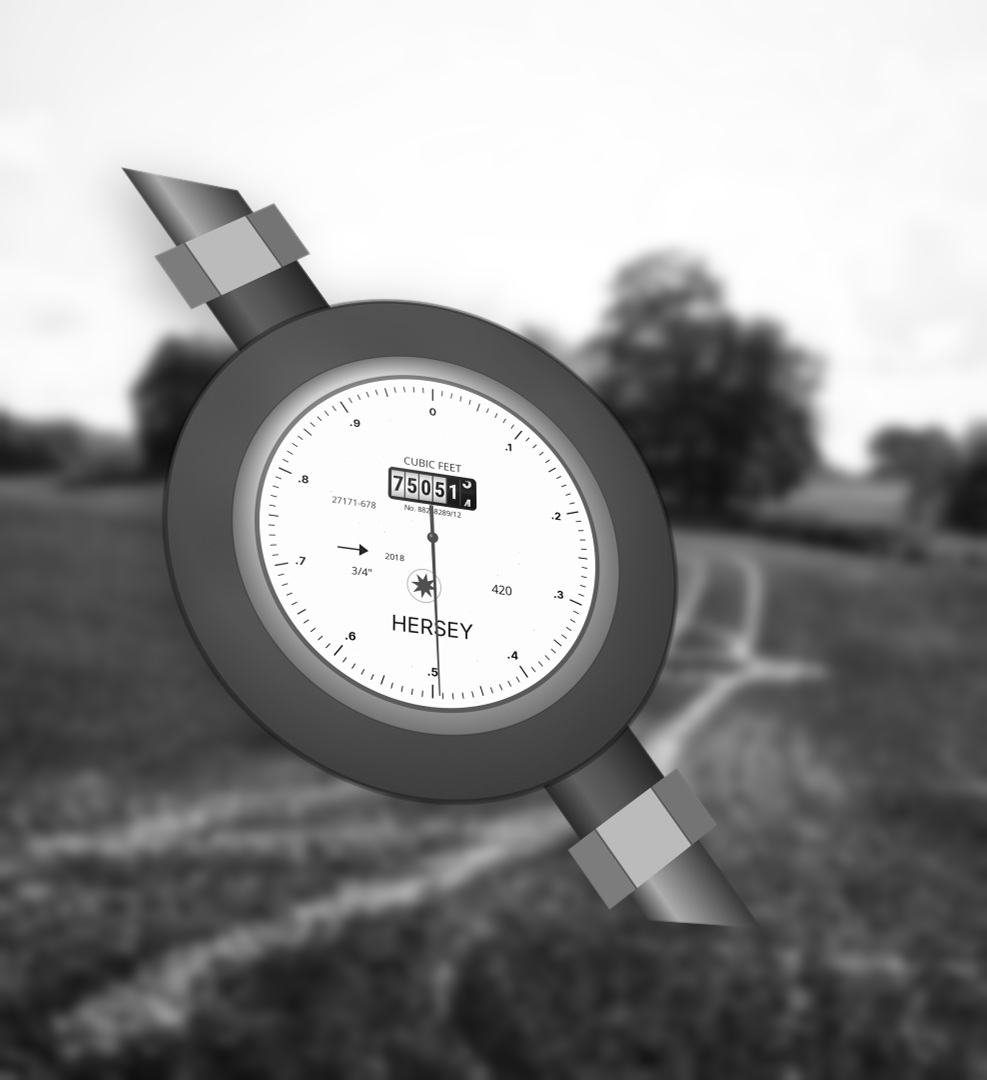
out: ft³ 750513.49
